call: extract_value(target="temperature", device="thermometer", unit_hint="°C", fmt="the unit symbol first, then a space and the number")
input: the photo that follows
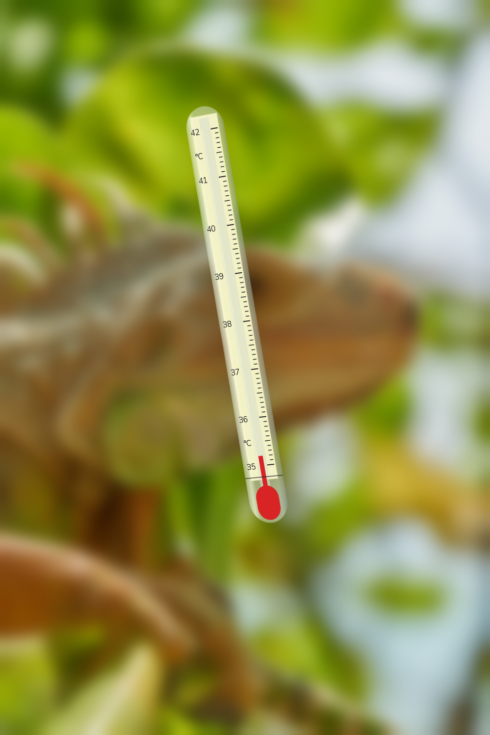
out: °C 35.2
